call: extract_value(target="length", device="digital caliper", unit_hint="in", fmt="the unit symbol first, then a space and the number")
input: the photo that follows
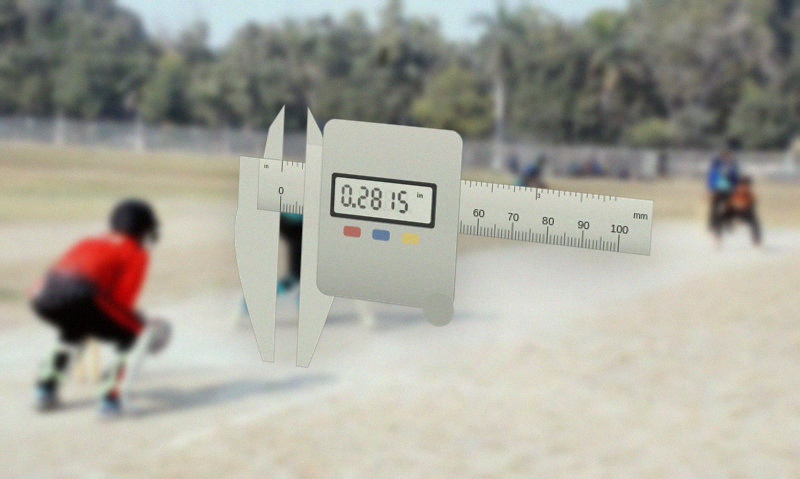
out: in 0.2815
